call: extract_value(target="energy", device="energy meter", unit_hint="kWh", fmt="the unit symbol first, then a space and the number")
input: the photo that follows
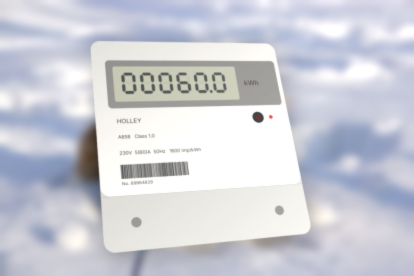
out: kWh 60.0
